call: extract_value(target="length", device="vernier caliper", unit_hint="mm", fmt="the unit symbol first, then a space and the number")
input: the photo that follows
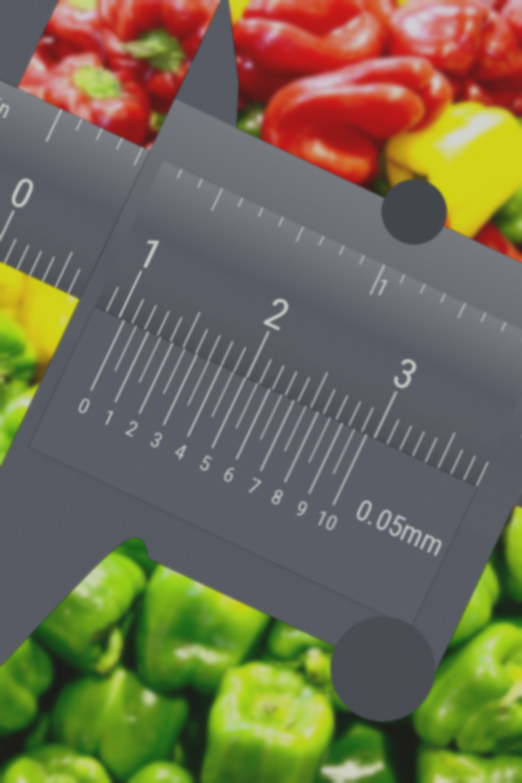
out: mm 10.4
